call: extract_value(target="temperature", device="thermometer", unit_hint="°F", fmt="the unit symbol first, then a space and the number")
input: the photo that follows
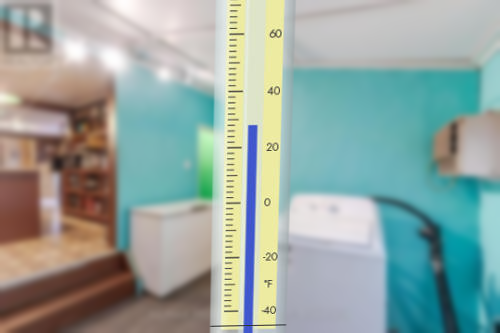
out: °F 28
